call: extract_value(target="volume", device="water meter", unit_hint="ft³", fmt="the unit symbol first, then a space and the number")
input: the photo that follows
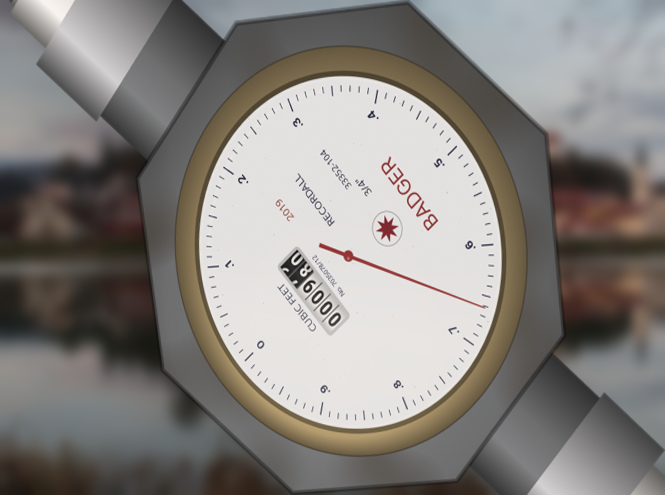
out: ft³ 979.66
